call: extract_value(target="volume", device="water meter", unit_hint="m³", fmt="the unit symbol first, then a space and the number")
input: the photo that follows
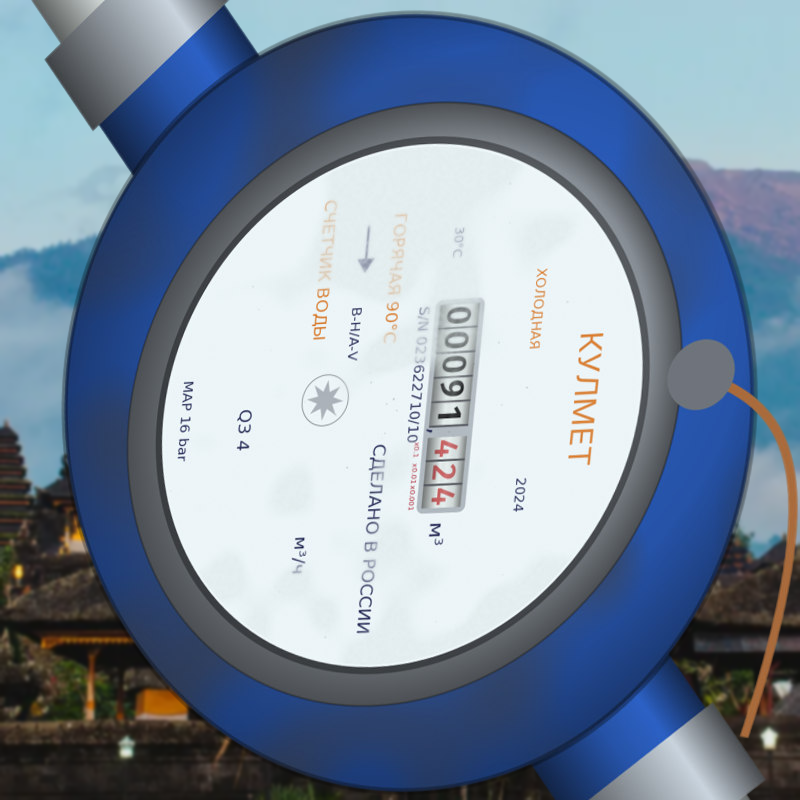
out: m³ 91.424
